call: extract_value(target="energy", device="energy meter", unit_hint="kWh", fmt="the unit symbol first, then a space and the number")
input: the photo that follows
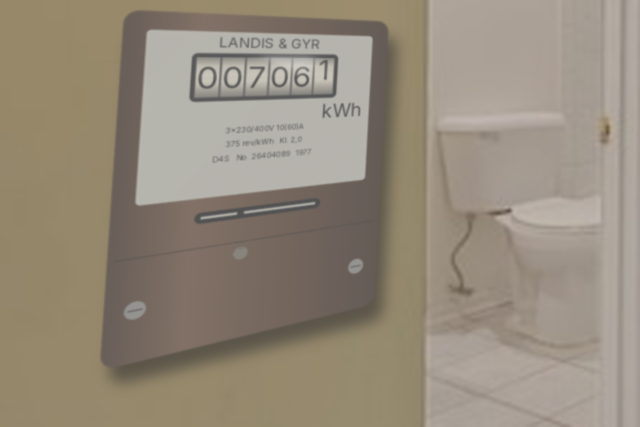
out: kWh 7061
